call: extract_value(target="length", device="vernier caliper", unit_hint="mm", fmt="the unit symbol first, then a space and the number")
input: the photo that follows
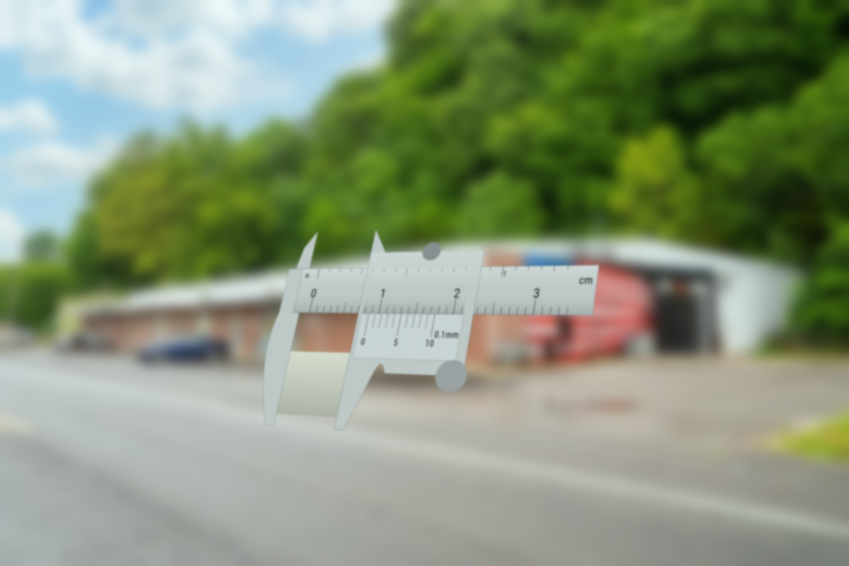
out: mm 8.6
